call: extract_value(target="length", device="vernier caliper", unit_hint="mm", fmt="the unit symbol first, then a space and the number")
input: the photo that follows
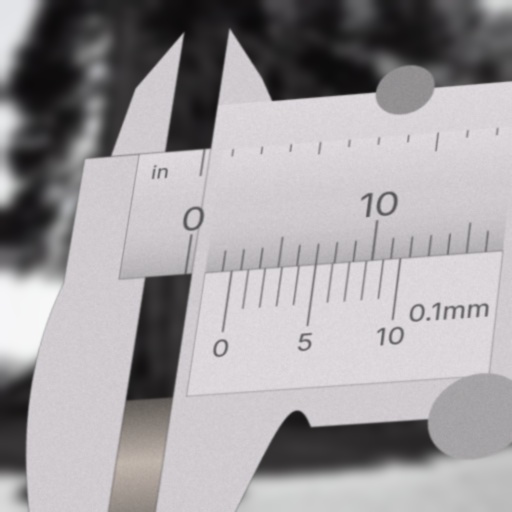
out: mm 2.5
